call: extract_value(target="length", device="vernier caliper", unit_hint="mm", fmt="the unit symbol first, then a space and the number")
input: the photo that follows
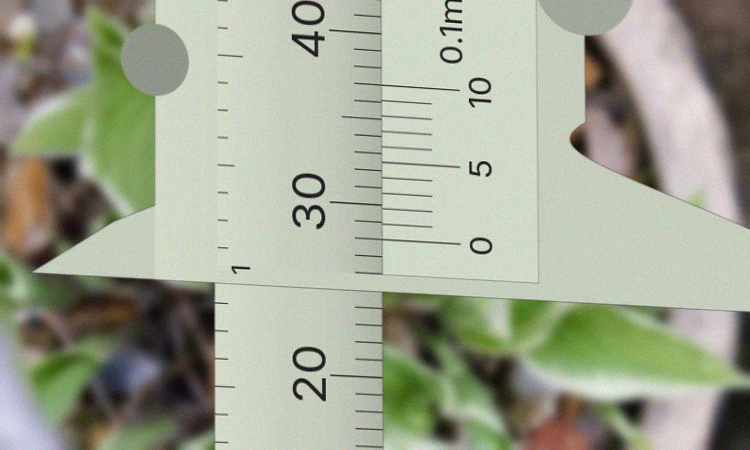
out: mm 28.0
